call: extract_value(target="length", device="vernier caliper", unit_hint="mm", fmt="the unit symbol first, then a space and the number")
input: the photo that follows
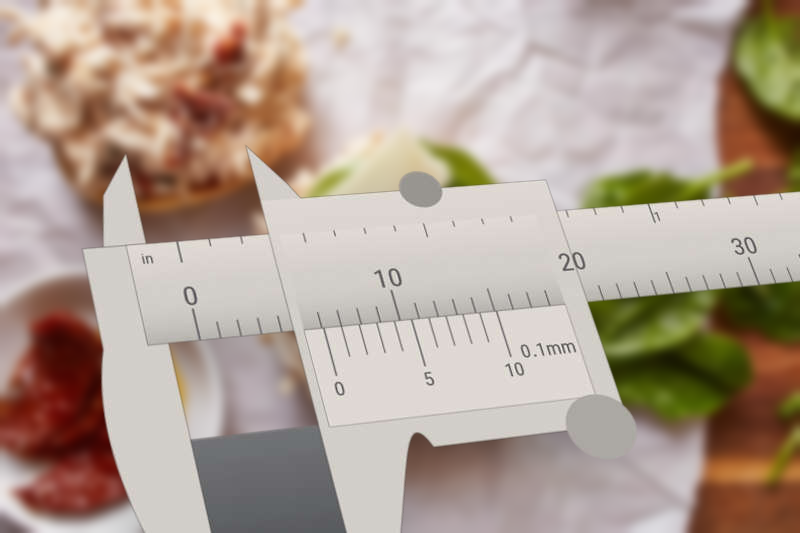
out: mm 6.1
